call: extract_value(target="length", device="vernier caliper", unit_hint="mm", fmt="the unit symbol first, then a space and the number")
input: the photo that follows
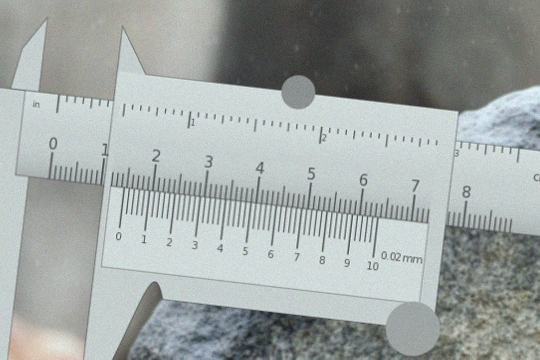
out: mm 14.5
